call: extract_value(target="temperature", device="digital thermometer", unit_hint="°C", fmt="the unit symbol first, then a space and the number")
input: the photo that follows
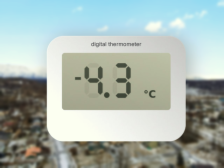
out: °C -4.3
